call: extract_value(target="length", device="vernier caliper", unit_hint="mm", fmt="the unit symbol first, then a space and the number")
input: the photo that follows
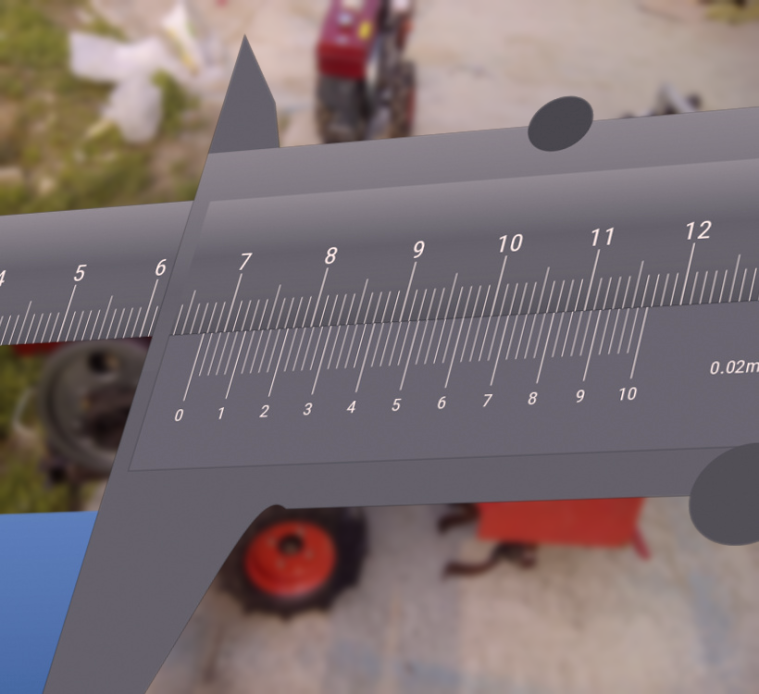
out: mm 67.6
